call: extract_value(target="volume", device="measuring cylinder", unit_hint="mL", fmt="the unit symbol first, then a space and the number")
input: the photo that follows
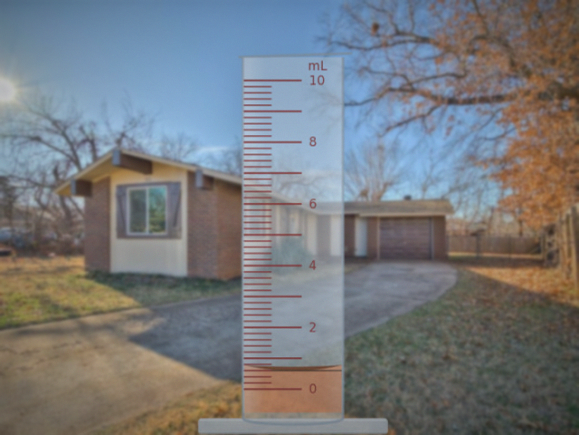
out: mL 0.6
